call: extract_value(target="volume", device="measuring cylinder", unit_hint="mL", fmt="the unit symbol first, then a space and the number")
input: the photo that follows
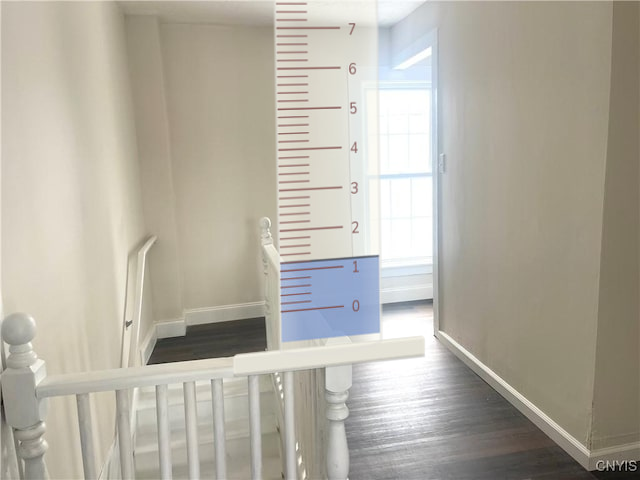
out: mL 1.2
